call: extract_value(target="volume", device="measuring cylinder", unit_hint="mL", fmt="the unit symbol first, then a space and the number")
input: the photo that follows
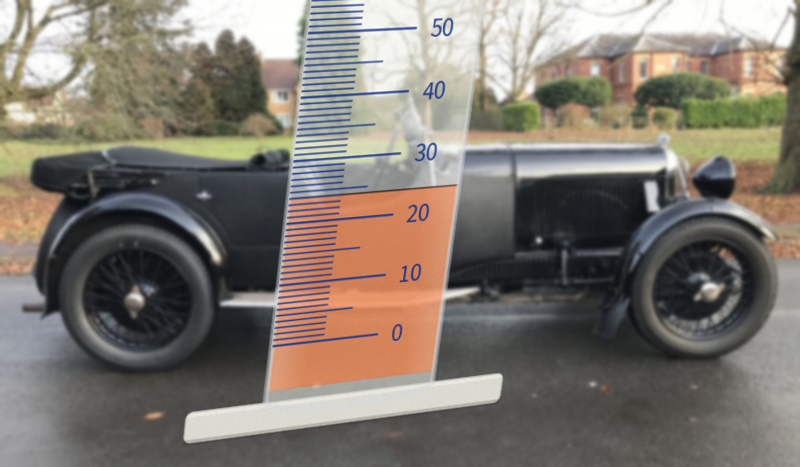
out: mL 24
